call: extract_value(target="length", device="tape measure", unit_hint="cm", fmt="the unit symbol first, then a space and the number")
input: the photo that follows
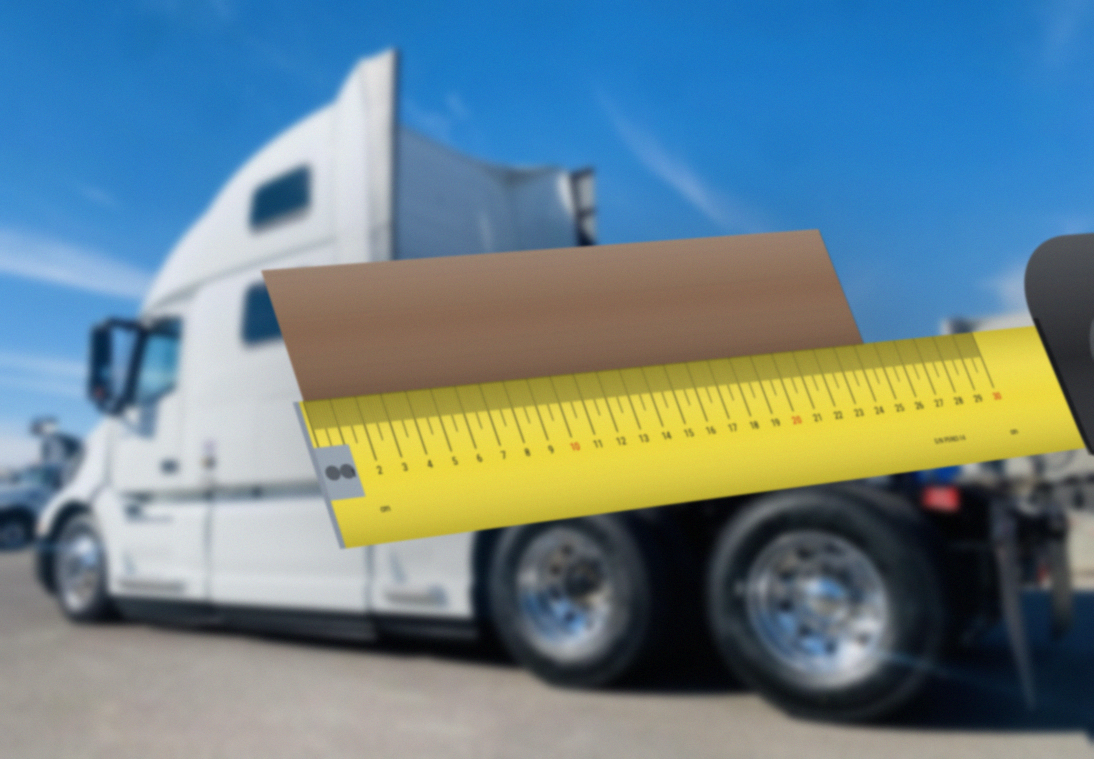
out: cm 24.5
